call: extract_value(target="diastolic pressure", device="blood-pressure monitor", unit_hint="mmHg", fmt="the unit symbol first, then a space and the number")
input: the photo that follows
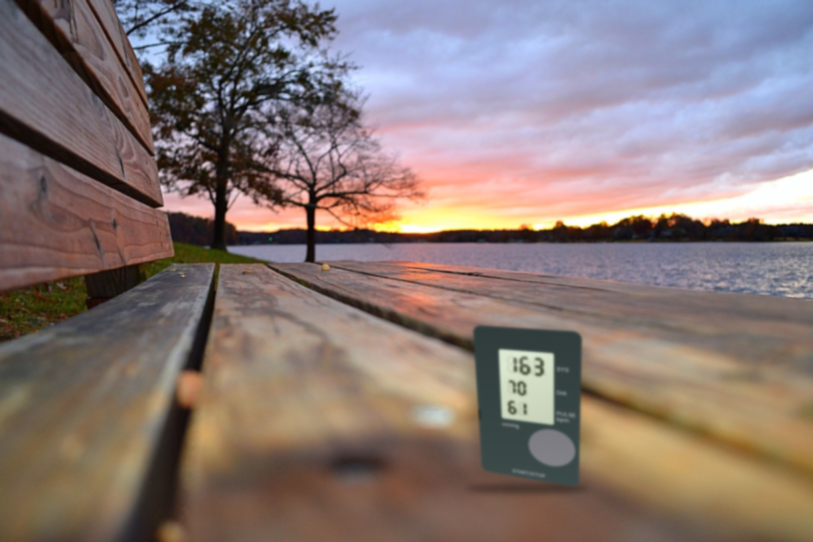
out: mmHg 70
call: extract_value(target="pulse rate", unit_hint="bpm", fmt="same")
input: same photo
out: bpm 61
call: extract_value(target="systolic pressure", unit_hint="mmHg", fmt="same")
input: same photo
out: mmHg 163
